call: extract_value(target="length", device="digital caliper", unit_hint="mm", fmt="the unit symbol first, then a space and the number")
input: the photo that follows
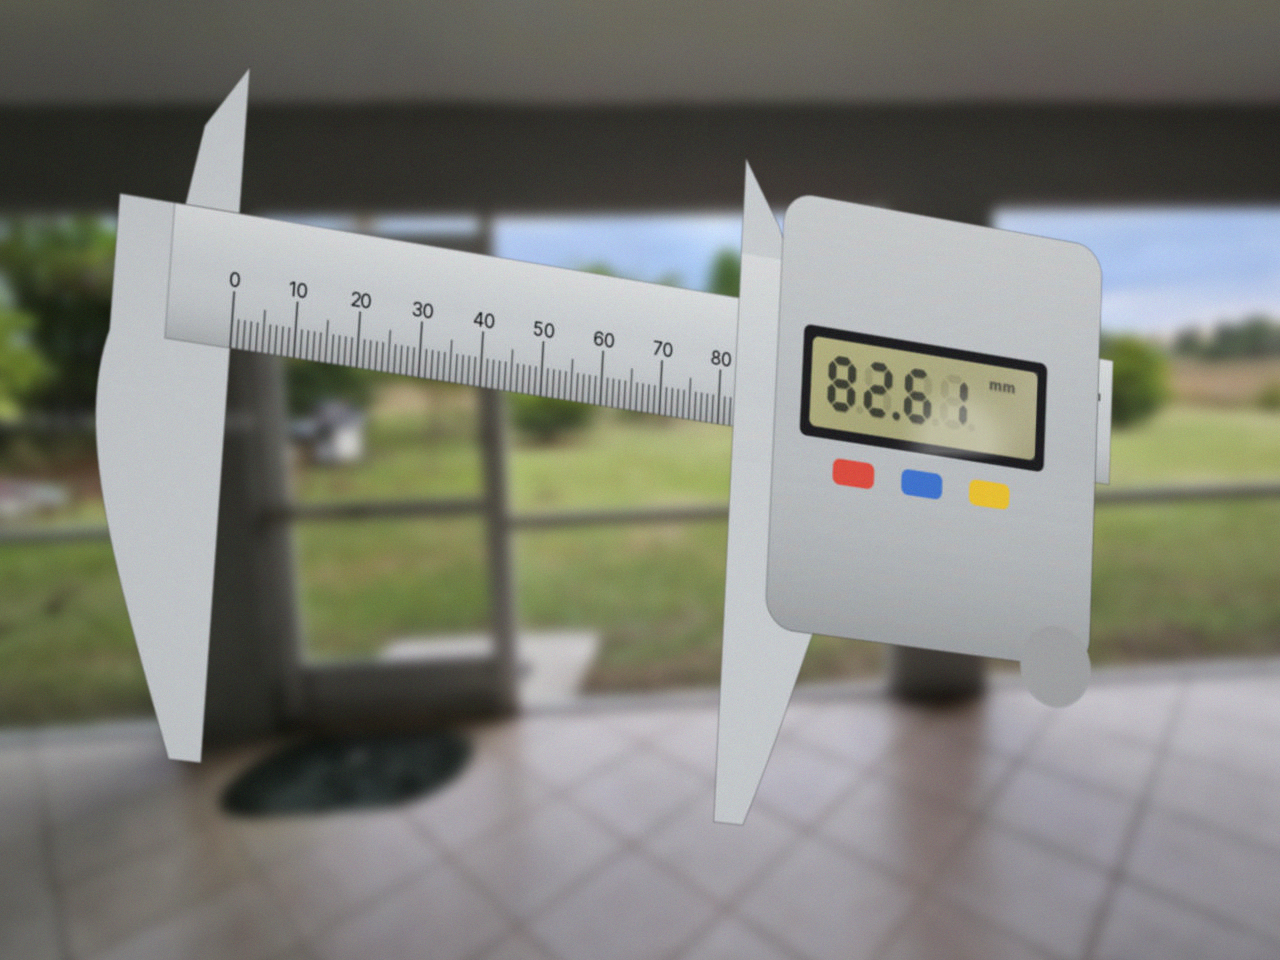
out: mm 82.61
